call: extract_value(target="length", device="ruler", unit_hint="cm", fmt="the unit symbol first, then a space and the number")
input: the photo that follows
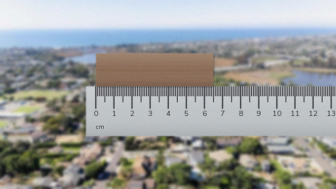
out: cm 6.5
